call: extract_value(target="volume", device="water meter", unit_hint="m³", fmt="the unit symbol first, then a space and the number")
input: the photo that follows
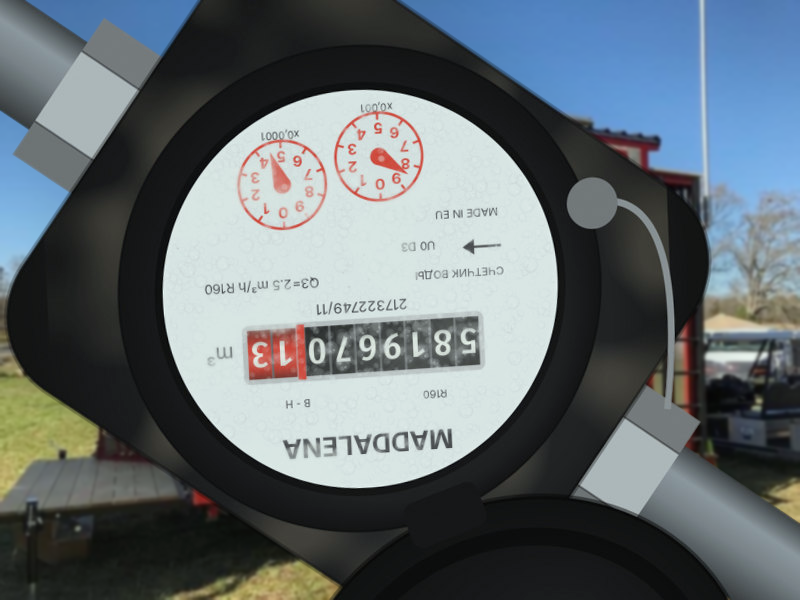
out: m³ 5819670.1384
